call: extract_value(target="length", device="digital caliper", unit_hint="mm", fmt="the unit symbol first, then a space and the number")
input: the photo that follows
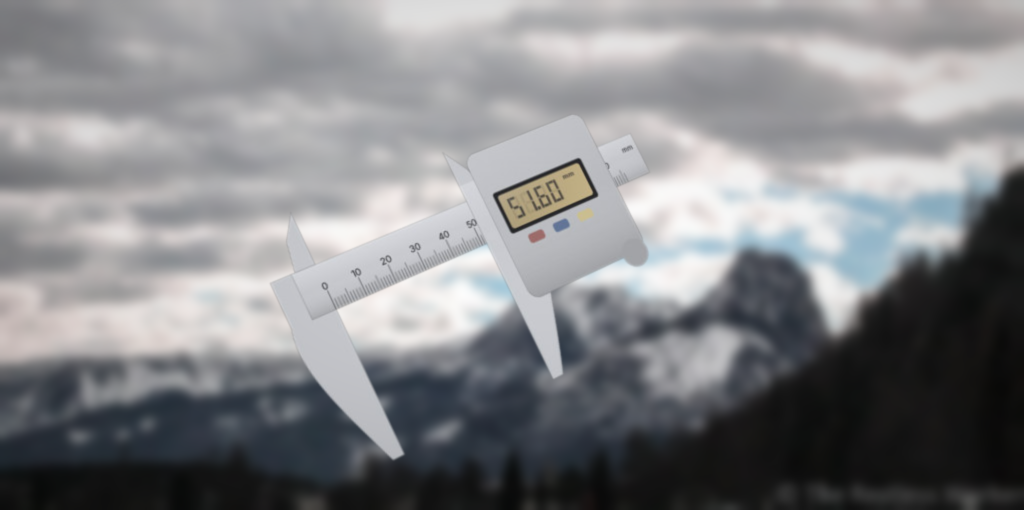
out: mm 51.60
